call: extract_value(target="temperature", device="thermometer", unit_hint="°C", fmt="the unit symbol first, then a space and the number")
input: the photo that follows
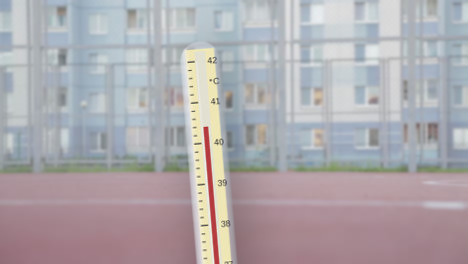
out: °C 40.4
